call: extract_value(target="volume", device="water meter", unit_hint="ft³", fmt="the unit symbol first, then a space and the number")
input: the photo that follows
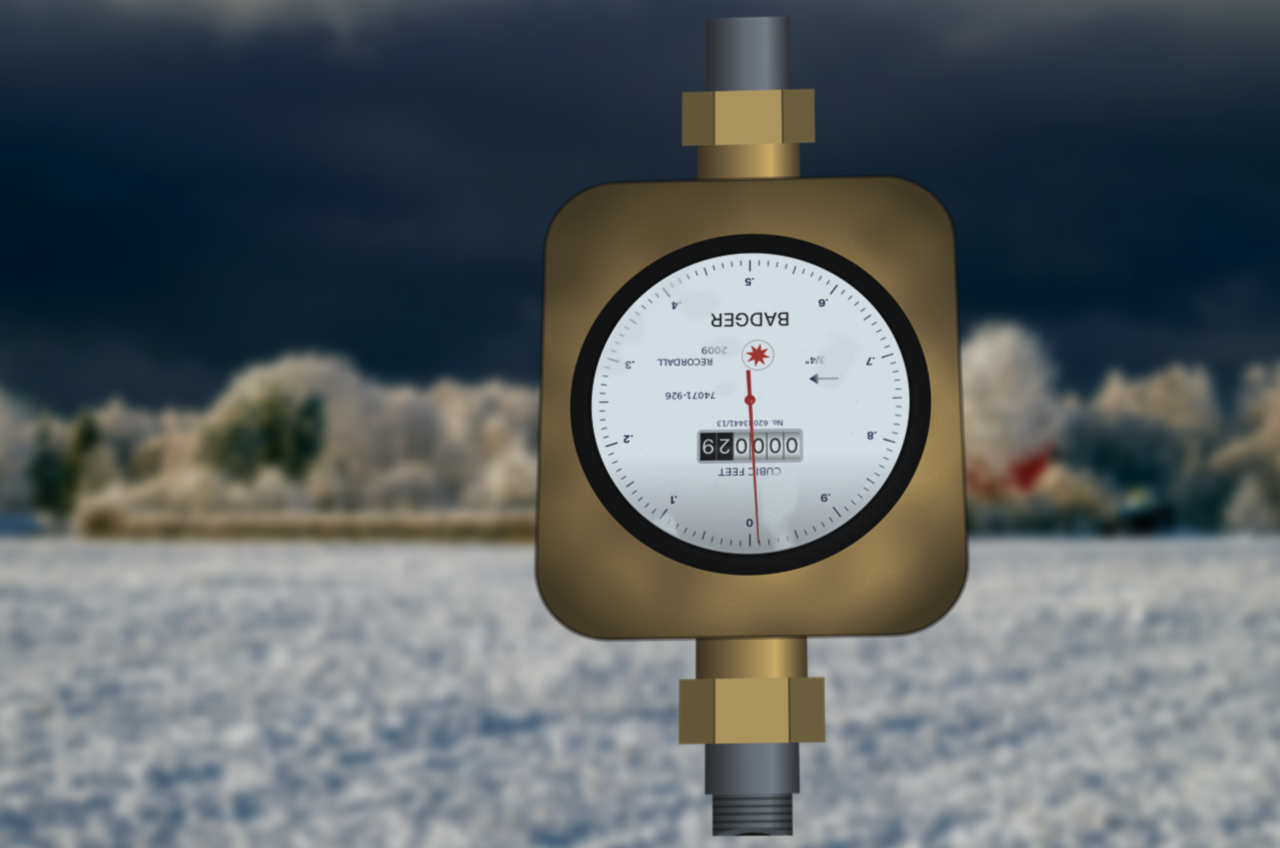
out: ft³ 28.99
